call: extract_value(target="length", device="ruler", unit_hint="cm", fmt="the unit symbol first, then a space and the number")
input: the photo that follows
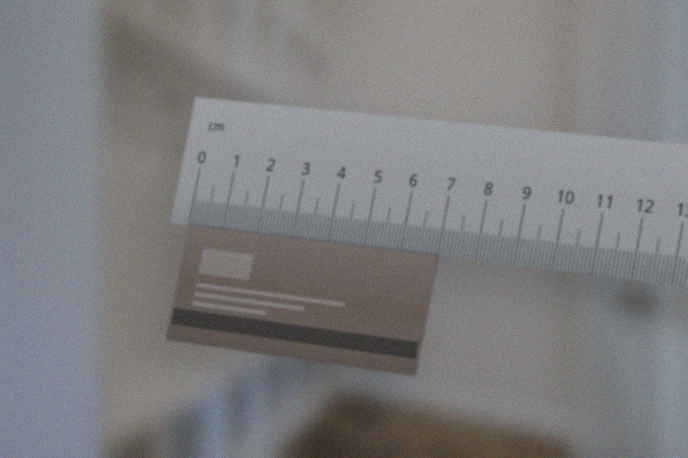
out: cm 7
